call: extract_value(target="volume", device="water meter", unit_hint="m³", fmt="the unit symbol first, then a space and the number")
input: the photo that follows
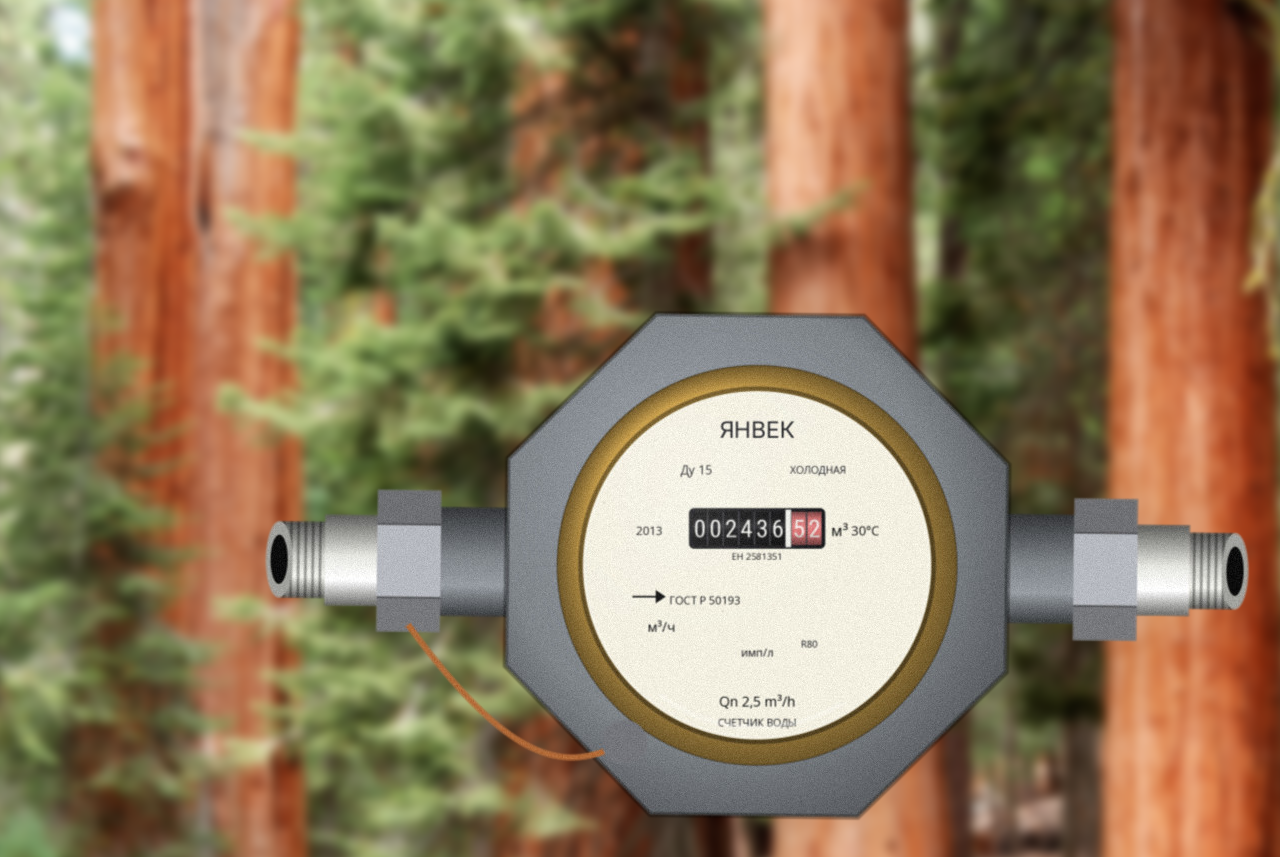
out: m³ 2436.52
